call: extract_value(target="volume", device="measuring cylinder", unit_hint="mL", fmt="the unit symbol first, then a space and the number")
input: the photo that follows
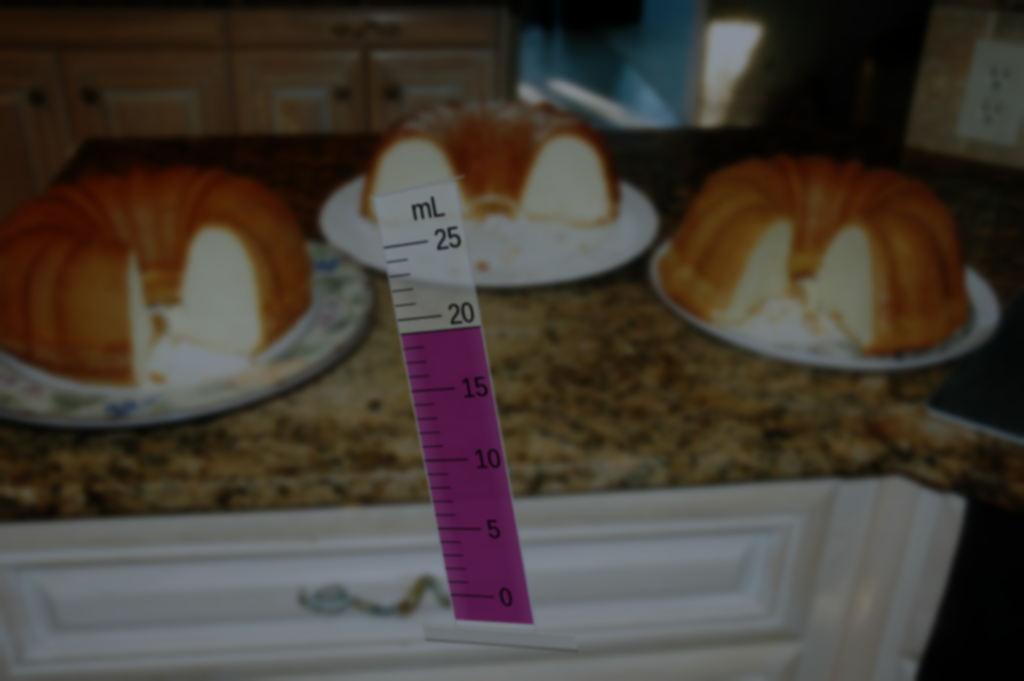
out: mL 19
